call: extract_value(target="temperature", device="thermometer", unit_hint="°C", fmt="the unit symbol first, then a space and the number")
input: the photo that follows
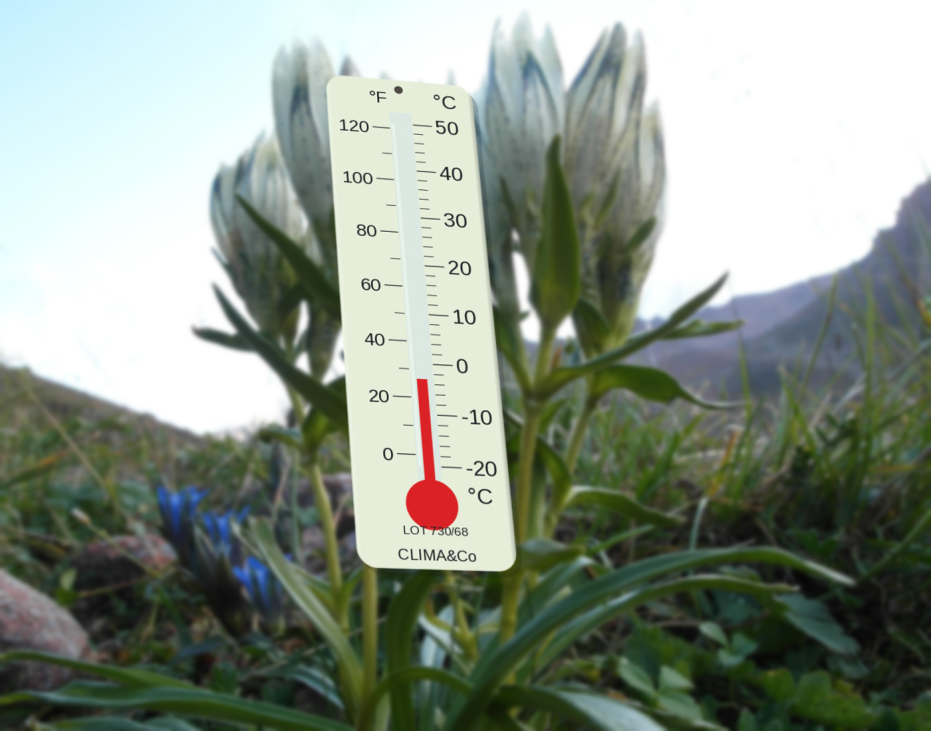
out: °C -3
